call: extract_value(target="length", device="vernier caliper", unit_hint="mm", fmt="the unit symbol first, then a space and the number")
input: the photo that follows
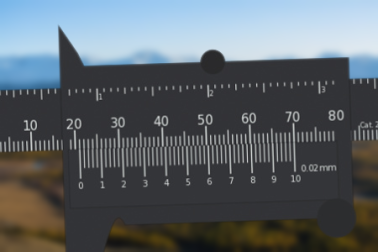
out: mm 21.0
